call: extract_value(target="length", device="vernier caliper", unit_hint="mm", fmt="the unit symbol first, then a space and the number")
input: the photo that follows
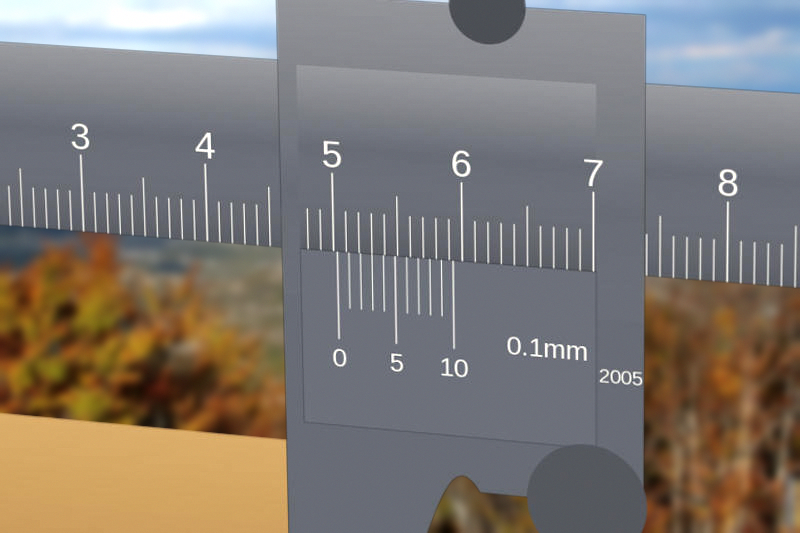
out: mm 50.3
